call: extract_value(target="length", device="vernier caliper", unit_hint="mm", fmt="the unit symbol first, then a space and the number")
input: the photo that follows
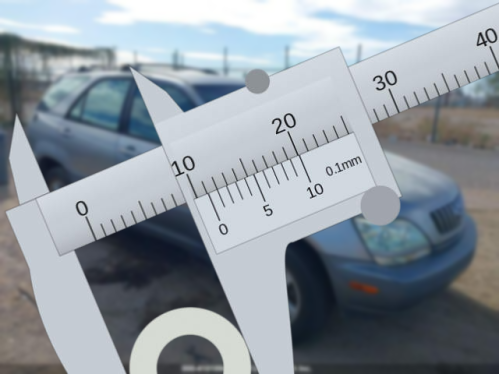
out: mm 11.1
